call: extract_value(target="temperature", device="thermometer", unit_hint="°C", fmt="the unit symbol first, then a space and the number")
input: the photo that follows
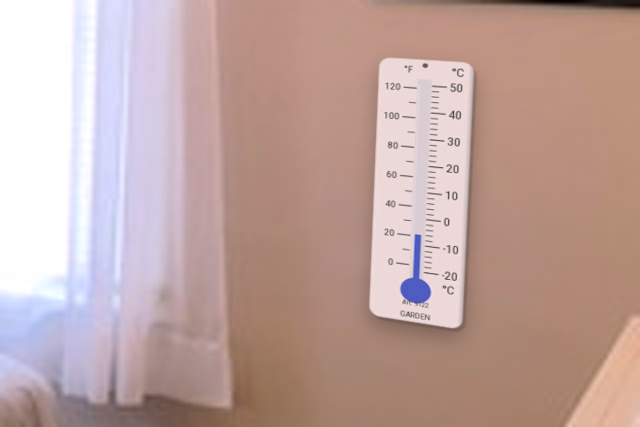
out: °C -6
